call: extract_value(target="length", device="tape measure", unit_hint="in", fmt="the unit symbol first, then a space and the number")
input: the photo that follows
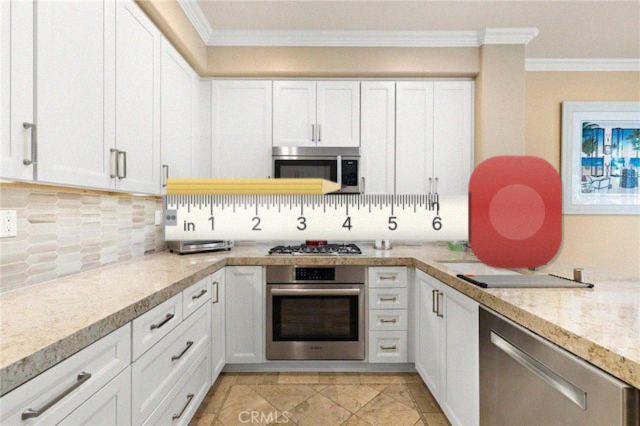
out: in 4
